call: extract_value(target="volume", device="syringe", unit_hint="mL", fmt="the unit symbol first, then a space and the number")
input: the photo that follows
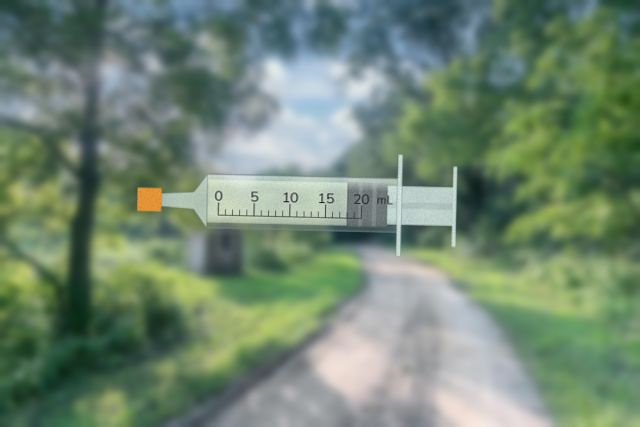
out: mL 18
